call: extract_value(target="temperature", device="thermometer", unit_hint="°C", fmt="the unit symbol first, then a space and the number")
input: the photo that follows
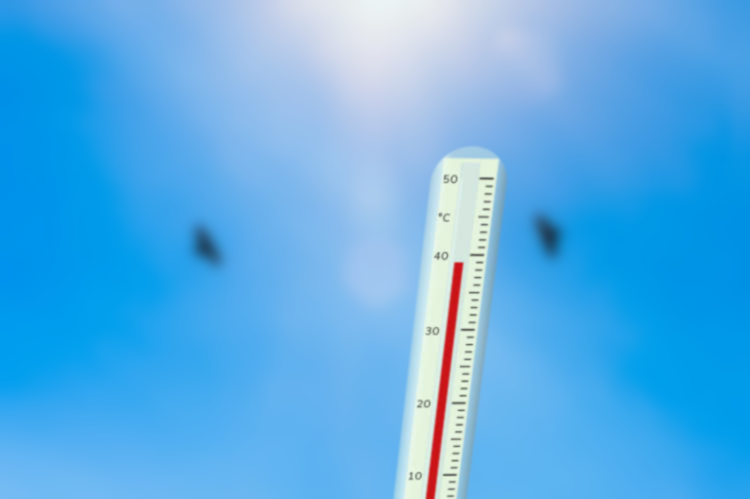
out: °C 39
